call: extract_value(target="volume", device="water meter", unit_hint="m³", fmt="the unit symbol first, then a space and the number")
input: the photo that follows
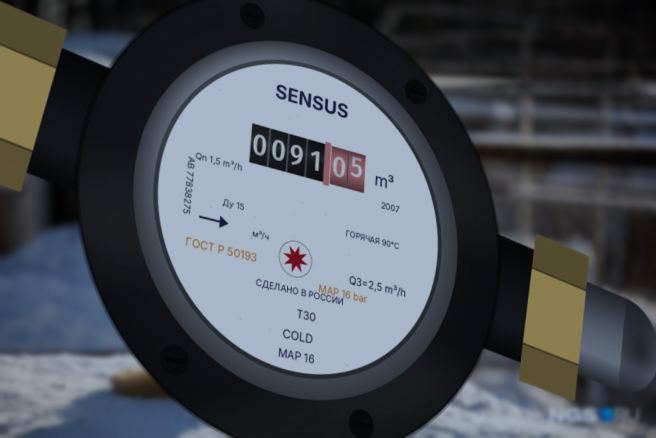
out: m³ 91.05
